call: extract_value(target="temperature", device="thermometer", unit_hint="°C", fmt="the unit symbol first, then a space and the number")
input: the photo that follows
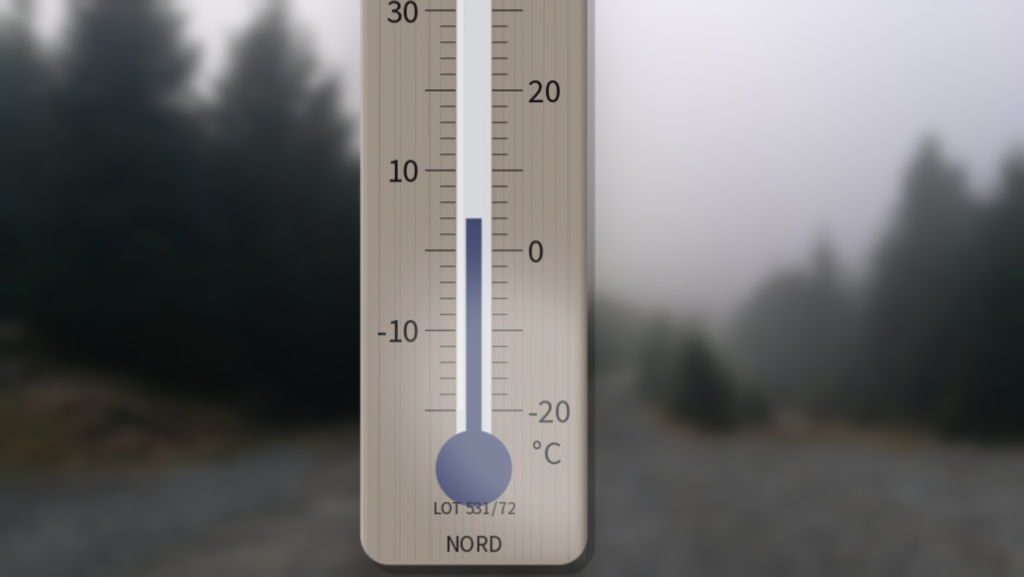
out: °C 4
